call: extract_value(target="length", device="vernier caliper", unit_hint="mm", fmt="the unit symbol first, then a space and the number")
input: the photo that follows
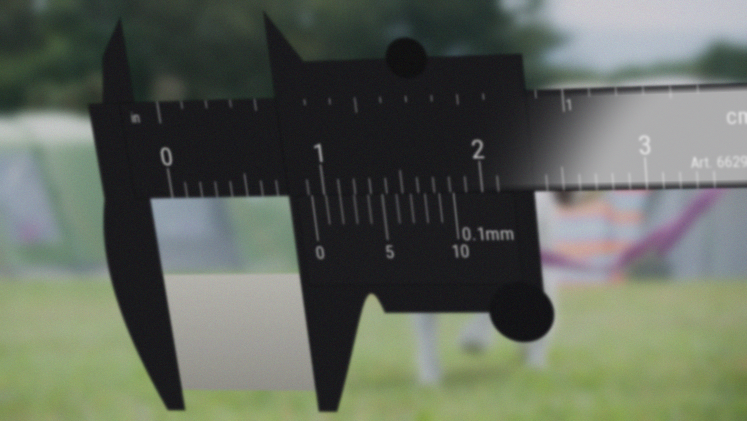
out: mm 9.2
